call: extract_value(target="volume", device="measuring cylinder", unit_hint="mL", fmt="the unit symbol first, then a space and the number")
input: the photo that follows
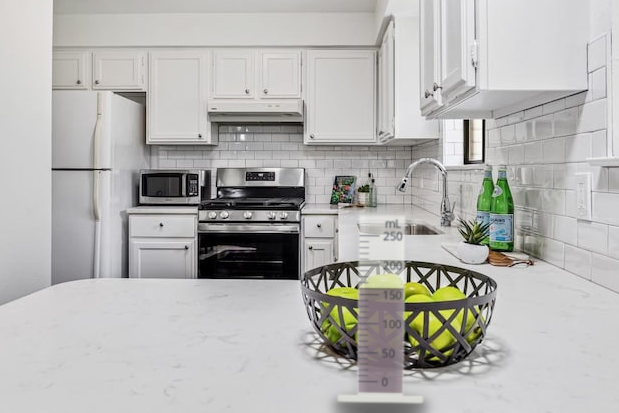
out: mL 160
